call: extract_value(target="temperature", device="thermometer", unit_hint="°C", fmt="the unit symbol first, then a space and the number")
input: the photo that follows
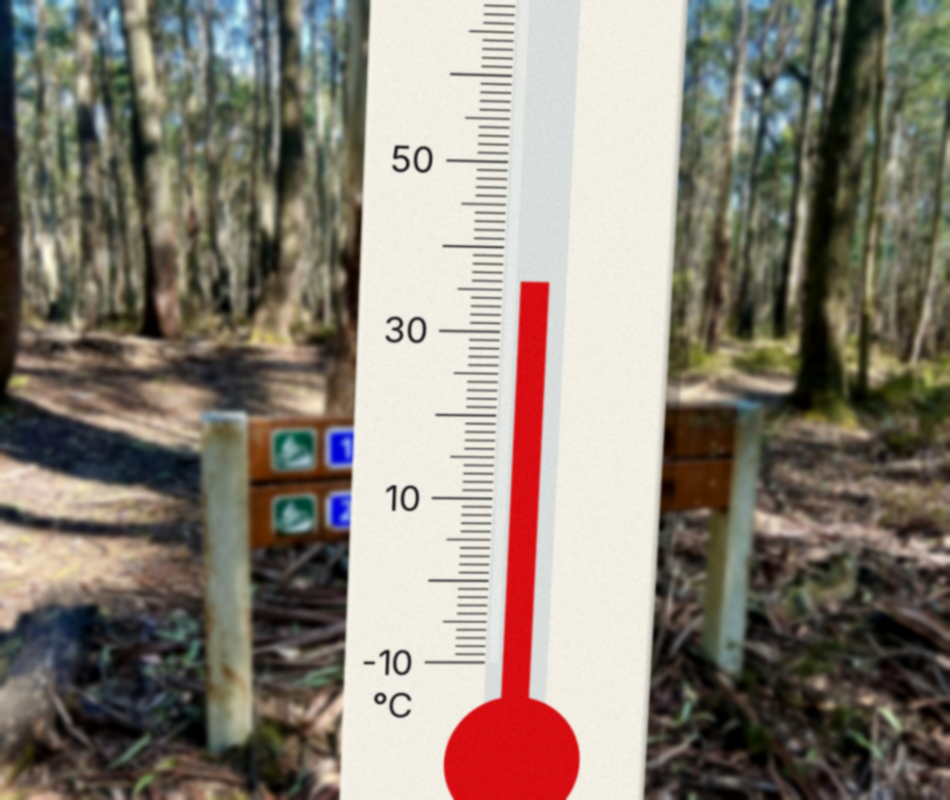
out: °C 36
